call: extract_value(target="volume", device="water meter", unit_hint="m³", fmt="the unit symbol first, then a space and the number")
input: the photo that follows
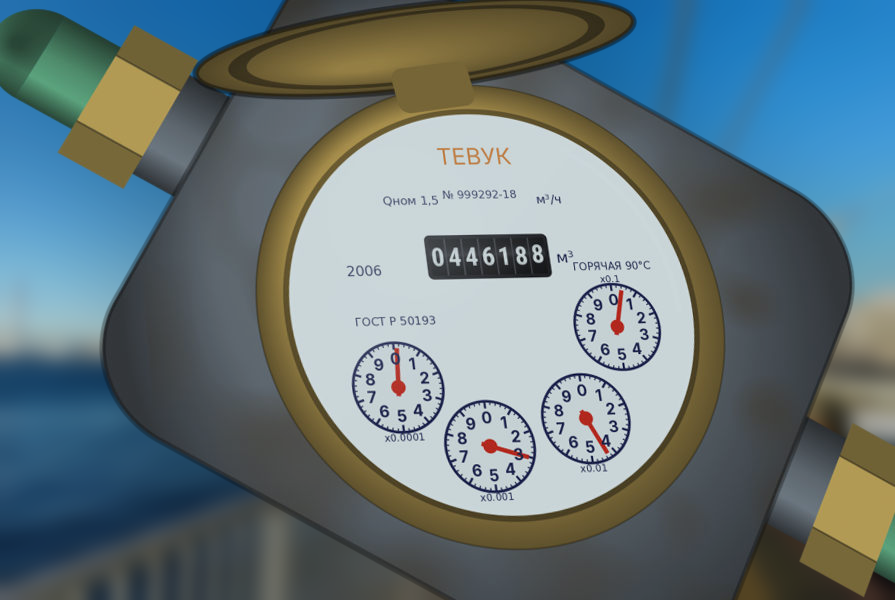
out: m³ 446188.0430
